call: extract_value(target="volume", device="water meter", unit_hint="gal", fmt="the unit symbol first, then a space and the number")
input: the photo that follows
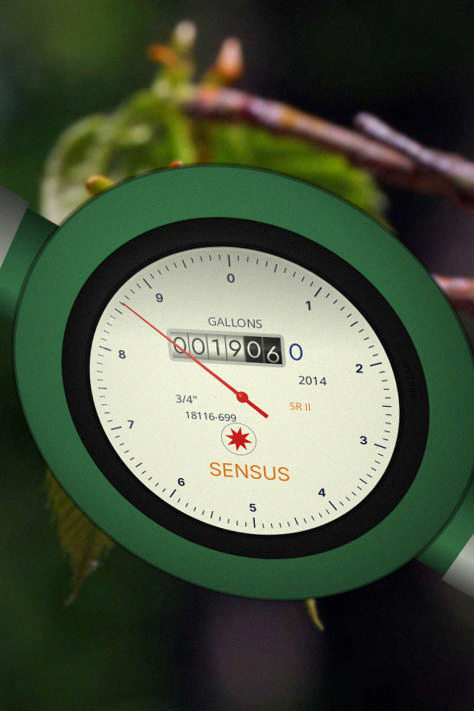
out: gal 19058.6
